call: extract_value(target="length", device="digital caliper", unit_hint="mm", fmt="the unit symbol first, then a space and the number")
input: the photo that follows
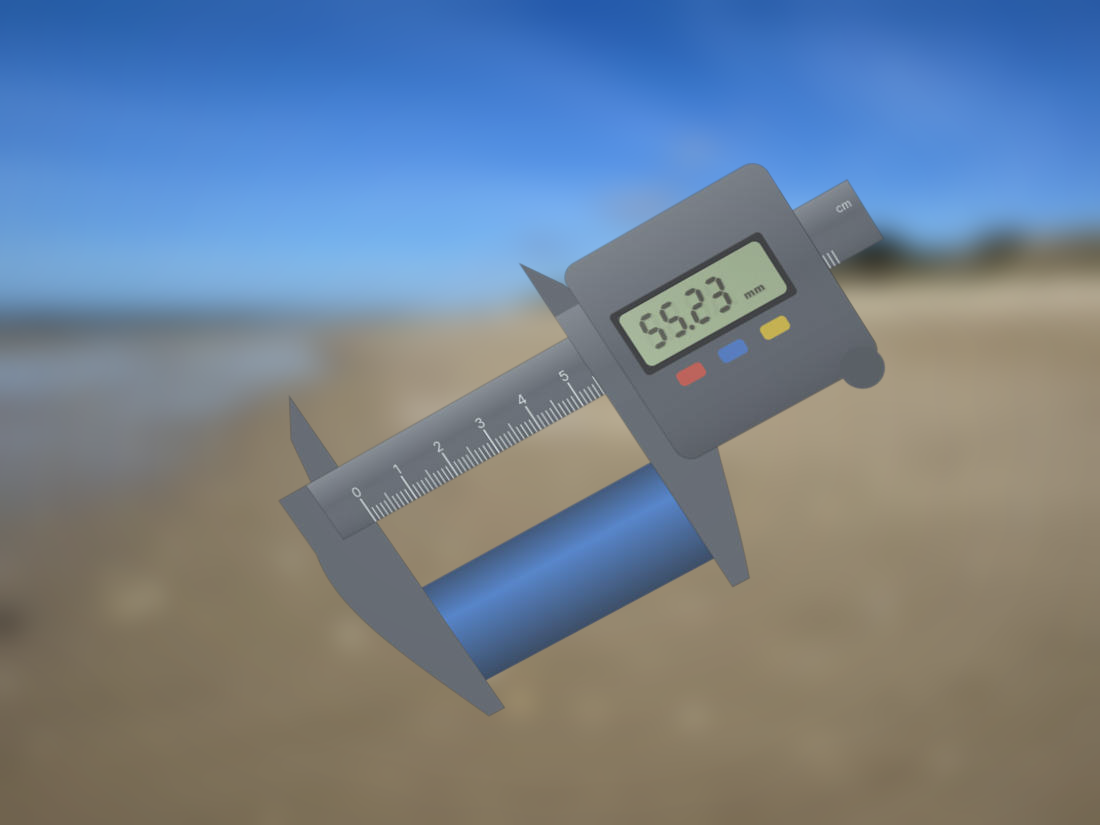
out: mm 55.23
